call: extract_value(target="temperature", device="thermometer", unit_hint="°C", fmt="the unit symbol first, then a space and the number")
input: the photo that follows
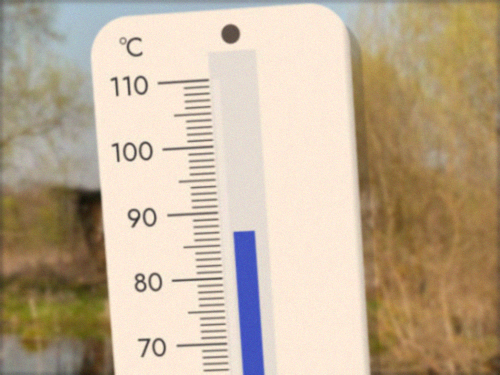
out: °C 87
